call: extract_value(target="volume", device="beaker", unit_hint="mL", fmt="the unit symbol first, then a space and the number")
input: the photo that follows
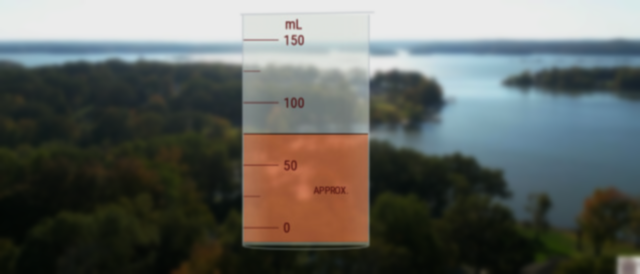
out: mL 75
